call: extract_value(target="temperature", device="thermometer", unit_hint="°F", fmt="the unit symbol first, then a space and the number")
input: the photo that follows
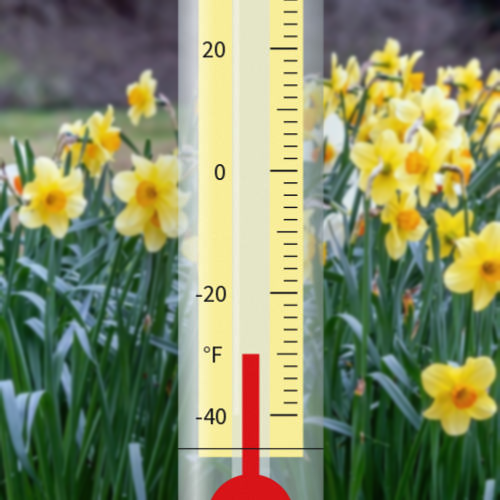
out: °F -30
